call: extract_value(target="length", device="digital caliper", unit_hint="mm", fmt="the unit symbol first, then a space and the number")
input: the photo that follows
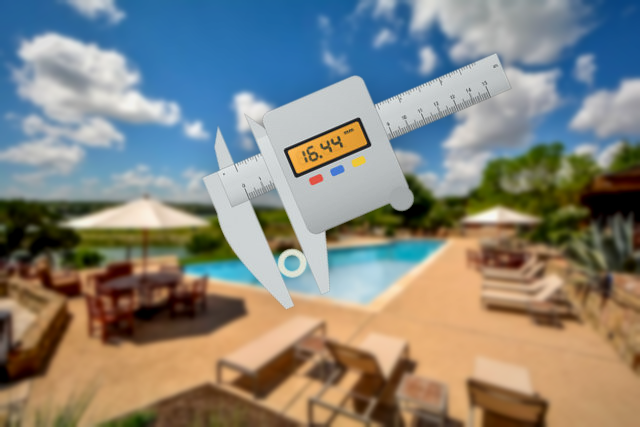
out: mm 16.44
